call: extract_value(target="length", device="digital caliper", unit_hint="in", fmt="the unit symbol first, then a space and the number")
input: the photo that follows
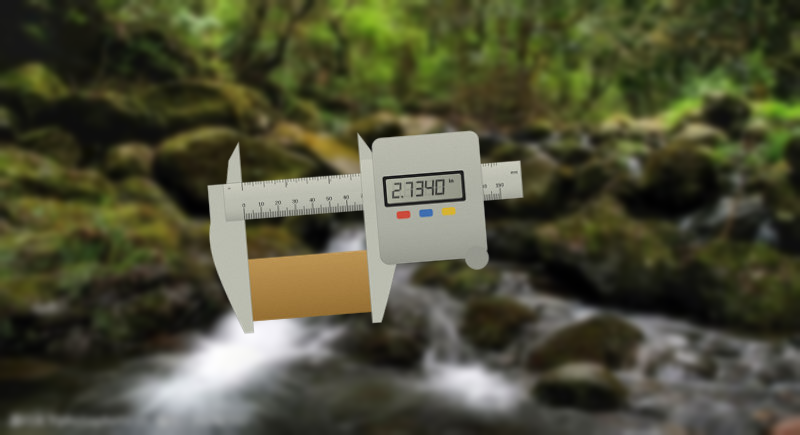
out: in 2.7340
